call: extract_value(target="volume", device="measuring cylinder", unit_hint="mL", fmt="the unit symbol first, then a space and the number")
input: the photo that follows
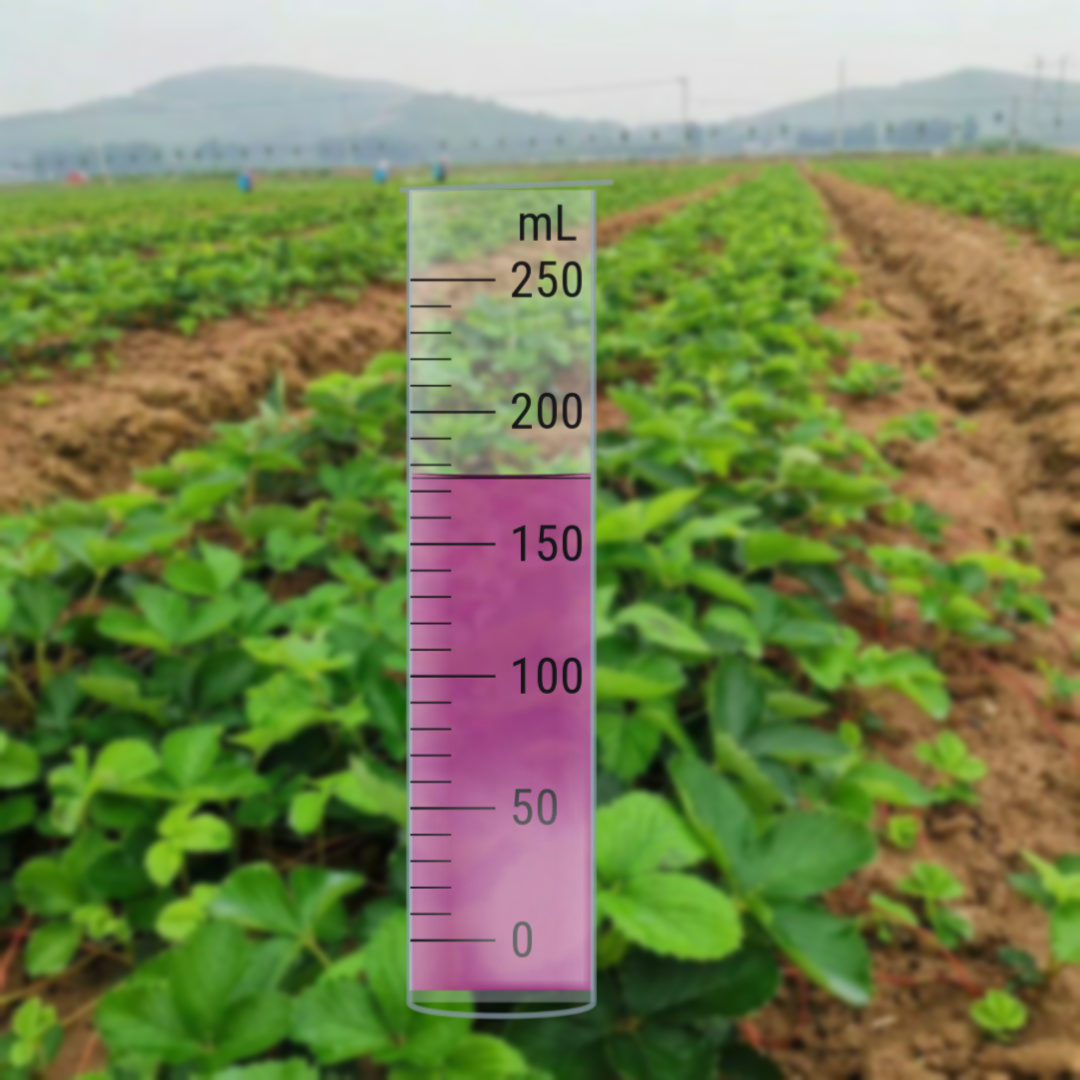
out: mL 175
